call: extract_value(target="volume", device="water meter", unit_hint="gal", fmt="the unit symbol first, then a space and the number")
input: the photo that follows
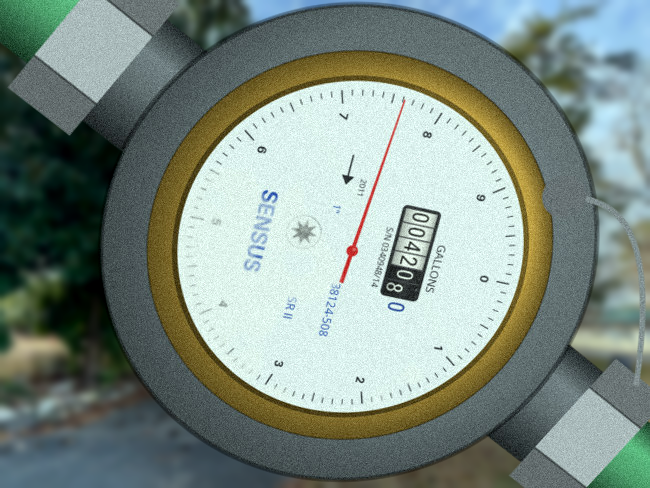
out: gal 42077.6
